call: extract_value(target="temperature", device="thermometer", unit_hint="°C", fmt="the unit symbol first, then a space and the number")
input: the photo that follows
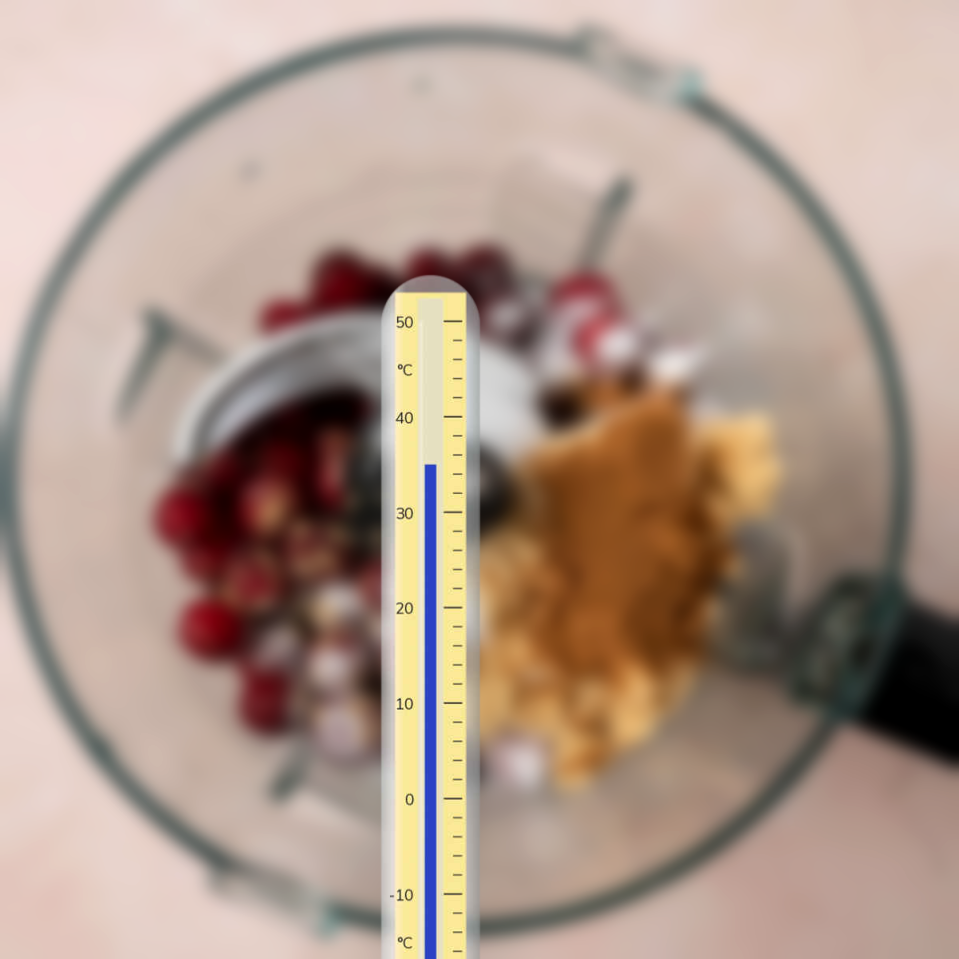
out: °C 35
